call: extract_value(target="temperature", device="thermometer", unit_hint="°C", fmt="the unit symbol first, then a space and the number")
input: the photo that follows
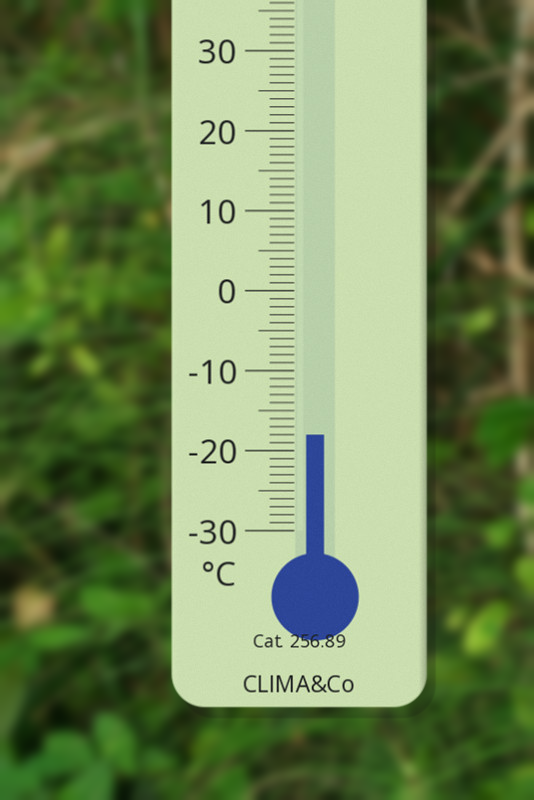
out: °C -18
